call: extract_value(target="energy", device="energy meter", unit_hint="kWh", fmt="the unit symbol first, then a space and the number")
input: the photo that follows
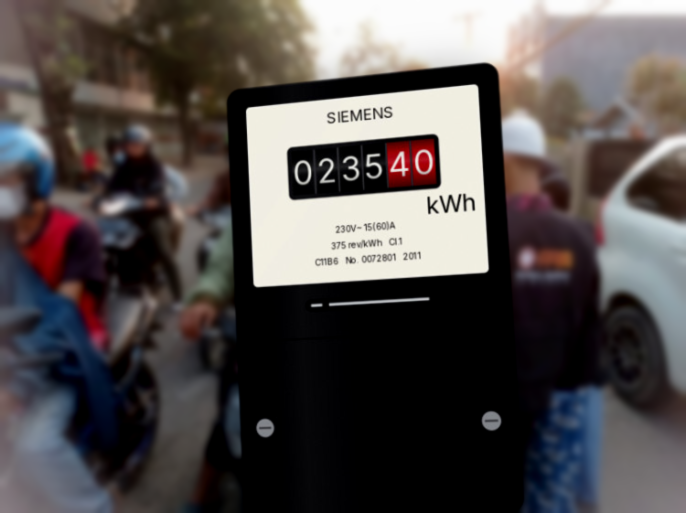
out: kWh 235.40
